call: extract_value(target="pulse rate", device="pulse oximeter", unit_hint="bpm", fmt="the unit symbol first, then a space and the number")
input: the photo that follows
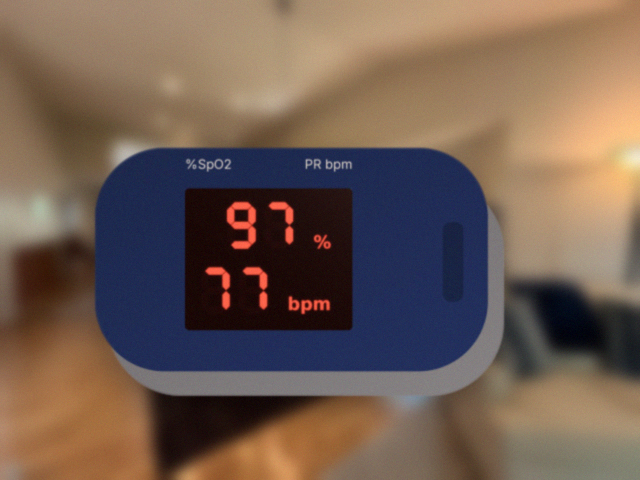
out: bpm 77
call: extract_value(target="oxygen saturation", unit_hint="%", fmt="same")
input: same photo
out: % 97
